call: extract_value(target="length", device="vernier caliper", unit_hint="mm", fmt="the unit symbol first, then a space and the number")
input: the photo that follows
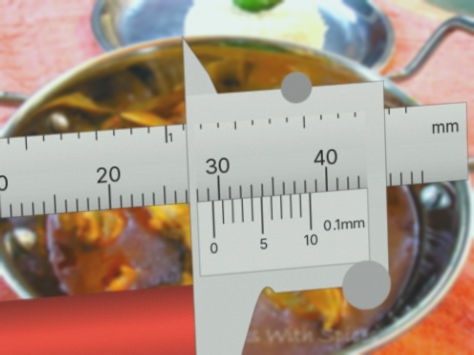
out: mm 29.4
